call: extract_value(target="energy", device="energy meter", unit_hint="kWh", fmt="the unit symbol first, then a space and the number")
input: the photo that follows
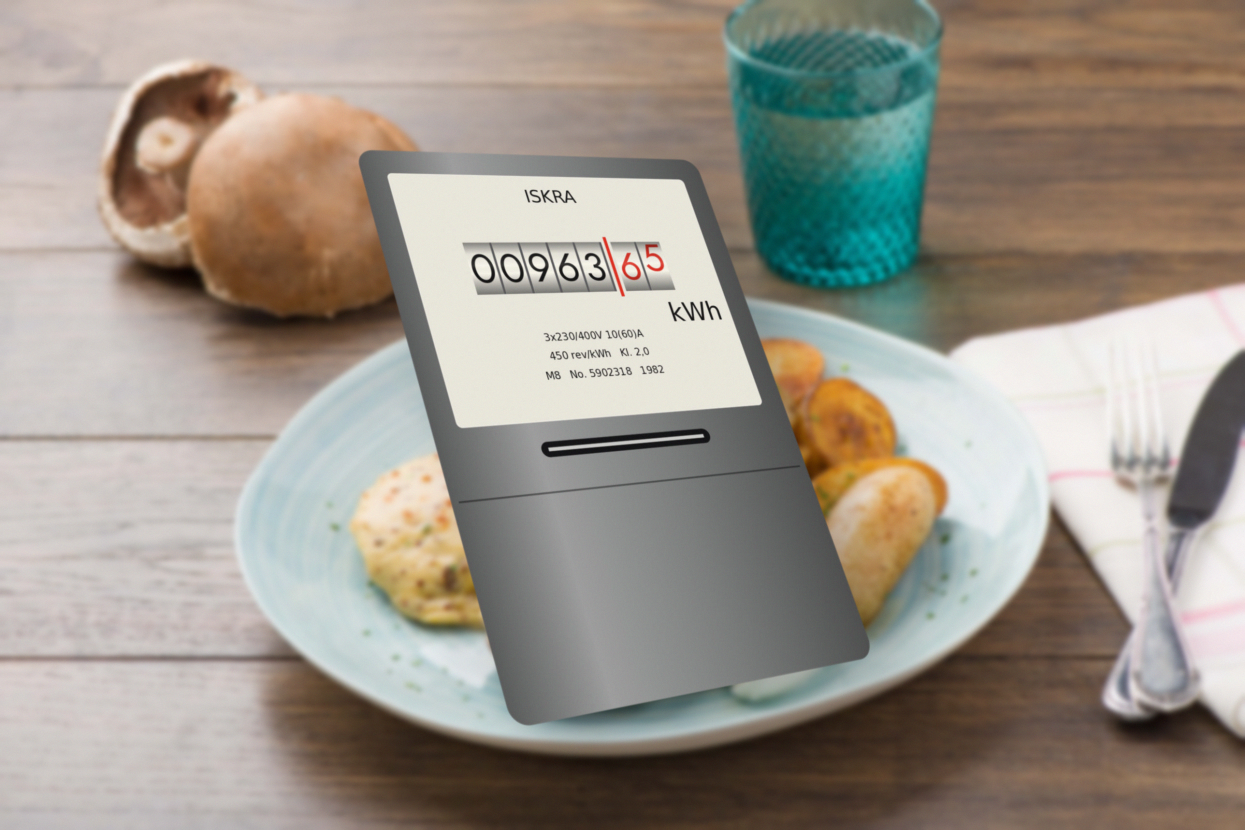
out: kWh 963.65
